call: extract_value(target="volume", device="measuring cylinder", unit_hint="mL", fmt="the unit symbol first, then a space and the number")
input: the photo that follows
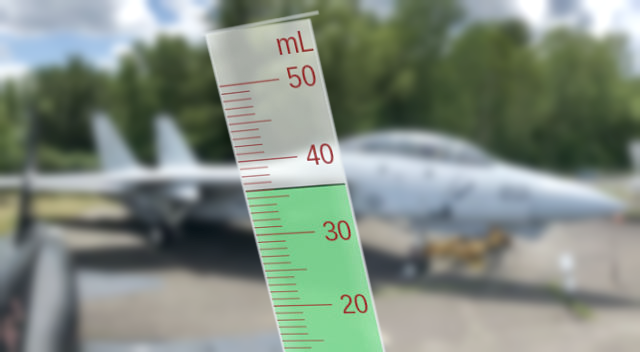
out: mL 36
